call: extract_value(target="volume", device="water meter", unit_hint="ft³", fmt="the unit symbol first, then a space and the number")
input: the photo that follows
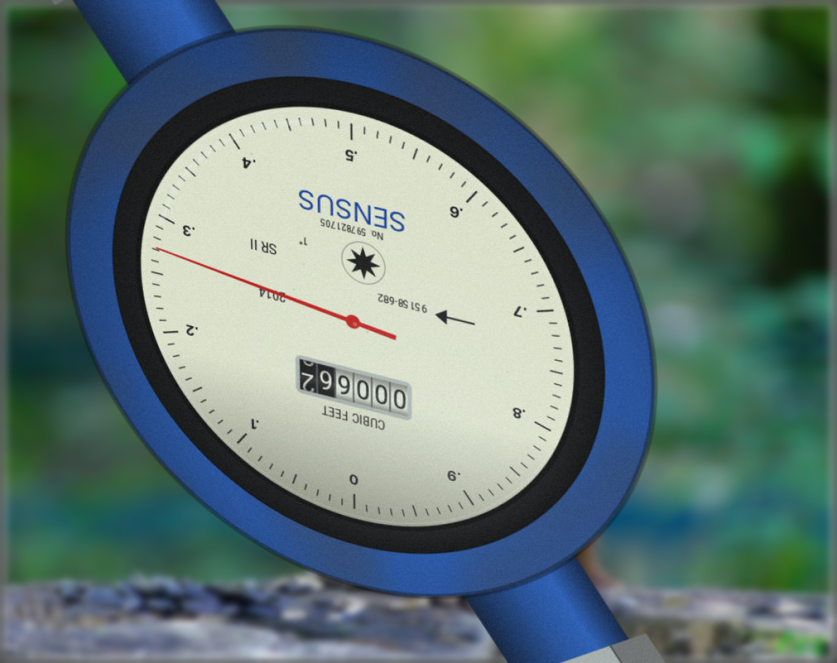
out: ft³ 662.27
